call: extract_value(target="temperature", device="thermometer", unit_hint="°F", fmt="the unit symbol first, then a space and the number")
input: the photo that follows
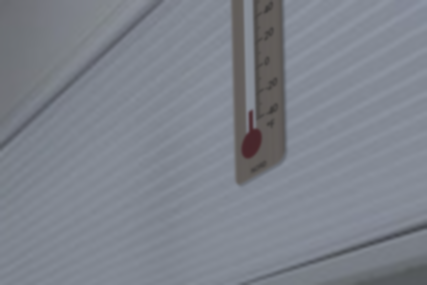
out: °F -30
